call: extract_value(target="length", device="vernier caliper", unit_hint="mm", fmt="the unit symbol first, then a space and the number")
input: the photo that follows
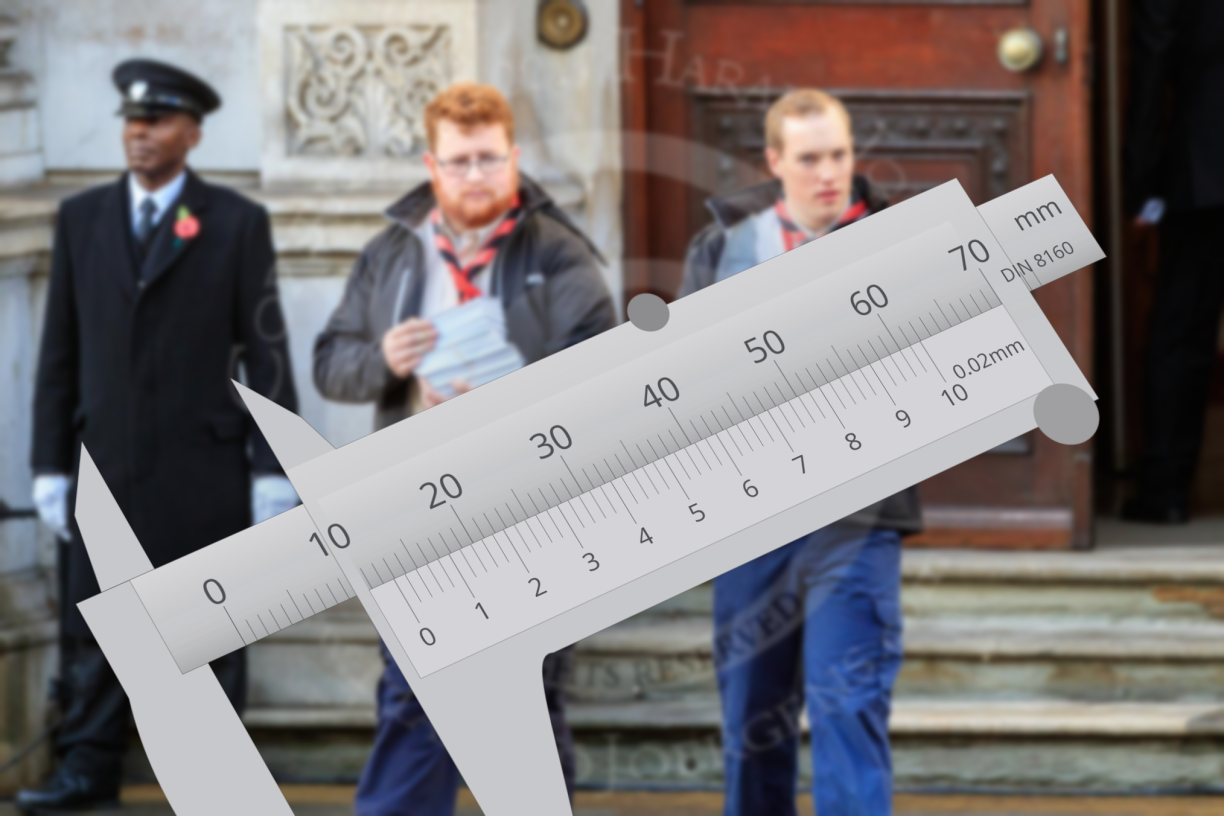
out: mm 12.9
